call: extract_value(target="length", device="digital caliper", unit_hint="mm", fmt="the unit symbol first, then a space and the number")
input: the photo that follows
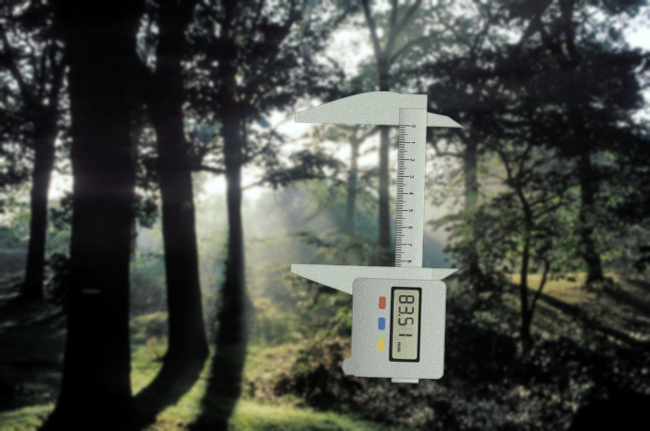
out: mm 83.51
